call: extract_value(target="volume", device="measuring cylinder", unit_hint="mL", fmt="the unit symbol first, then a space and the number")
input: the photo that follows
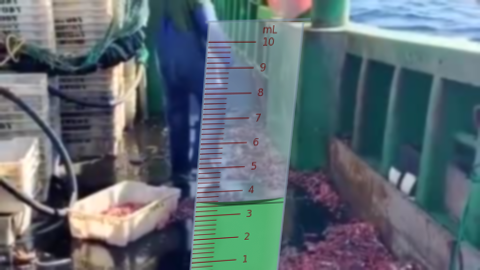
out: mL 3.4
